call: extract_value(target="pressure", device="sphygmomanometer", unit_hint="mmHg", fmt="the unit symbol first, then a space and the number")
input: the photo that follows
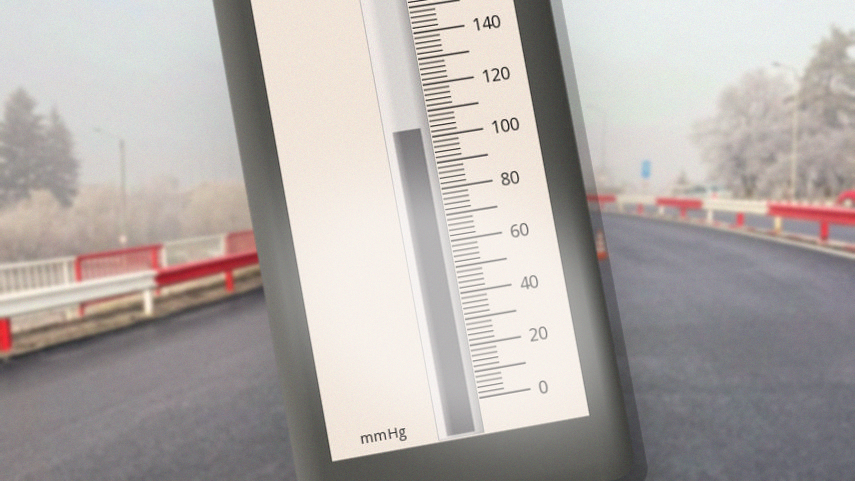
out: mmHg 104
